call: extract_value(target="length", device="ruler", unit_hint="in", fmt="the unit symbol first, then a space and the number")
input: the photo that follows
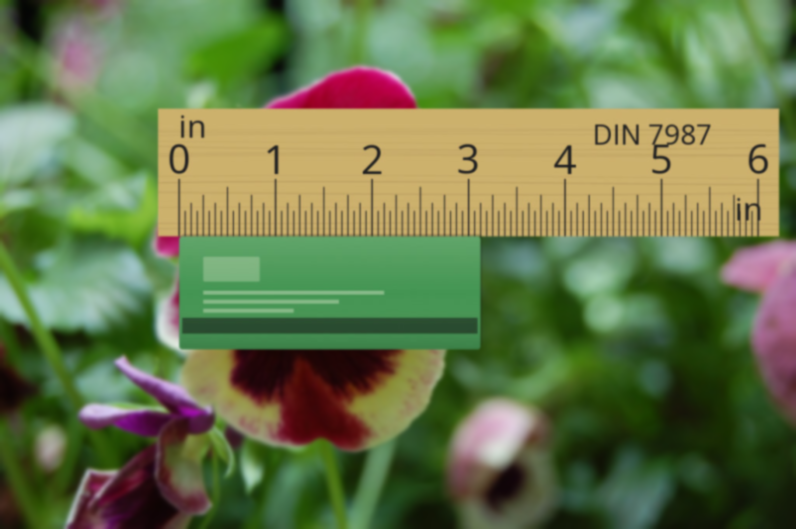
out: in 3.125
